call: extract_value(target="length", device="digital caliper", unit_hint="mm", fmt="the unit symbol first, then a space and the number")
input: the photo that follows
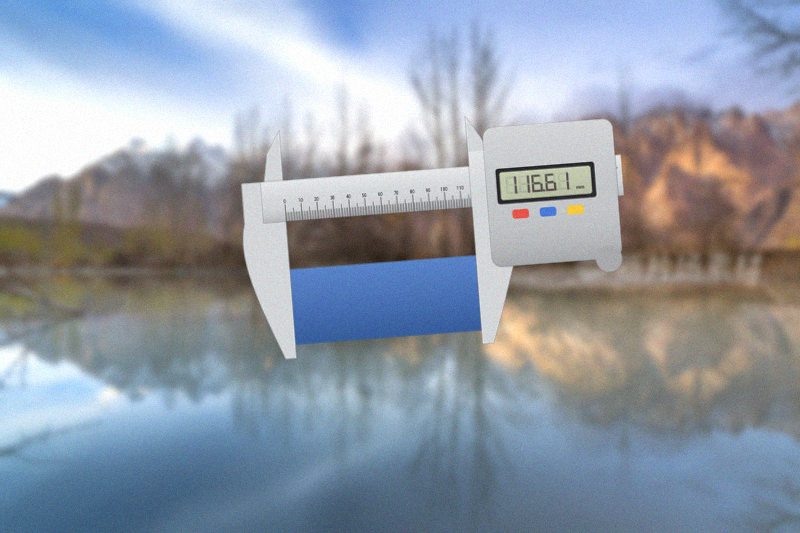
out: mm 116.61
